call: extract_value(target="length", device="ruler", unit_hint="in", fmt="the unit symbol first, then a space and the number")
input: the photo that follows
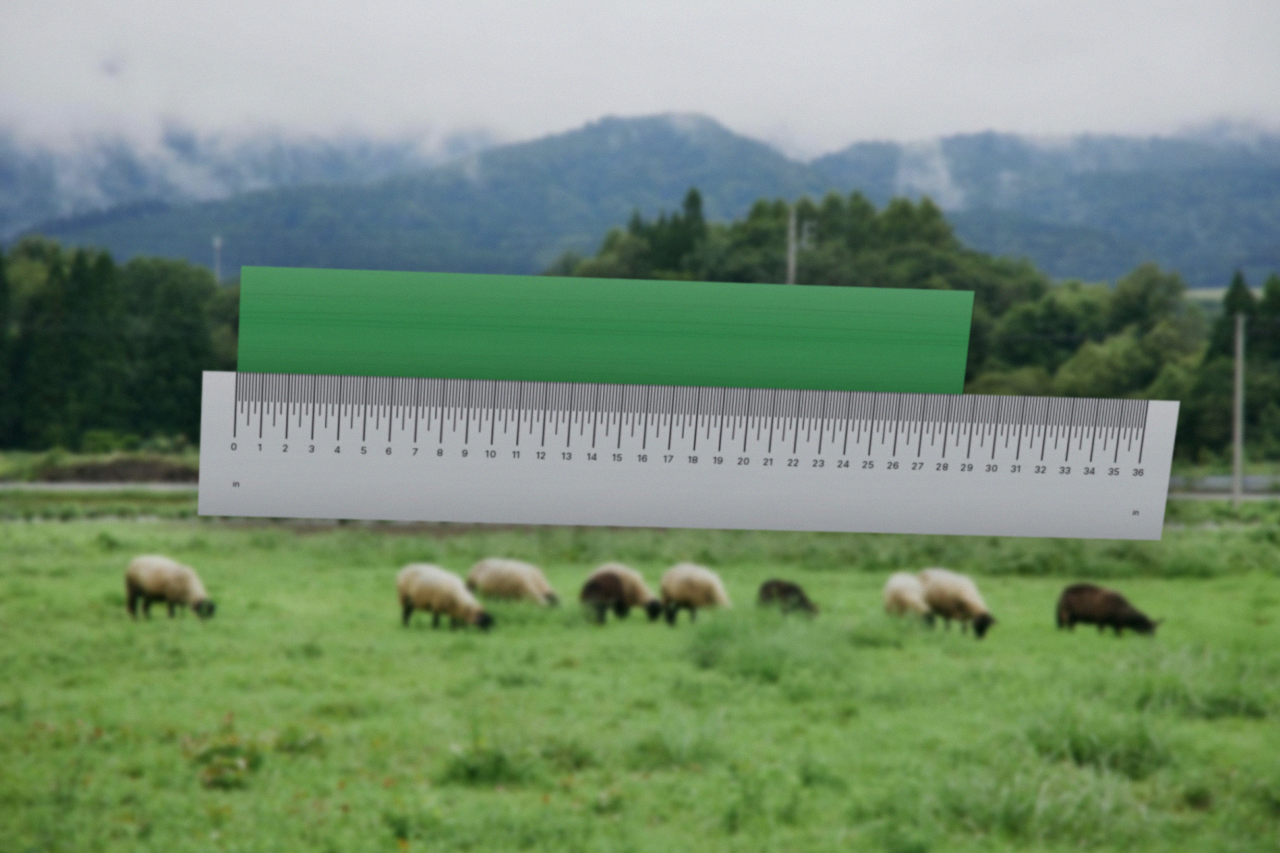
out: in 28.5
